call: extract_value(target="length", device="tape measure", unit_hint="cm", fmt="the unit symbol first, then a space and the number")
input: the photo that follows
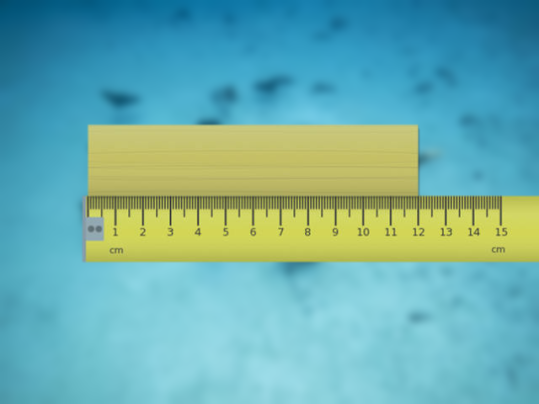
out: cm 12
